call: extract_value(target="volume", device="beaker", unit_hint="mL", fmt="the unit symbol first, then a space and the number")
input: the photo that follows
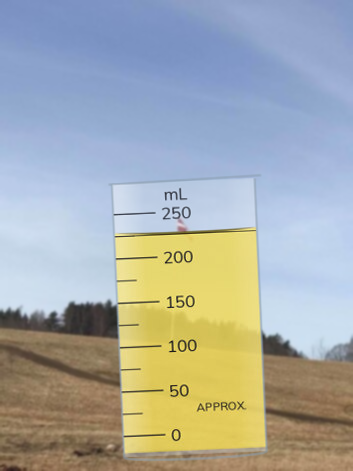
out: mL 225
